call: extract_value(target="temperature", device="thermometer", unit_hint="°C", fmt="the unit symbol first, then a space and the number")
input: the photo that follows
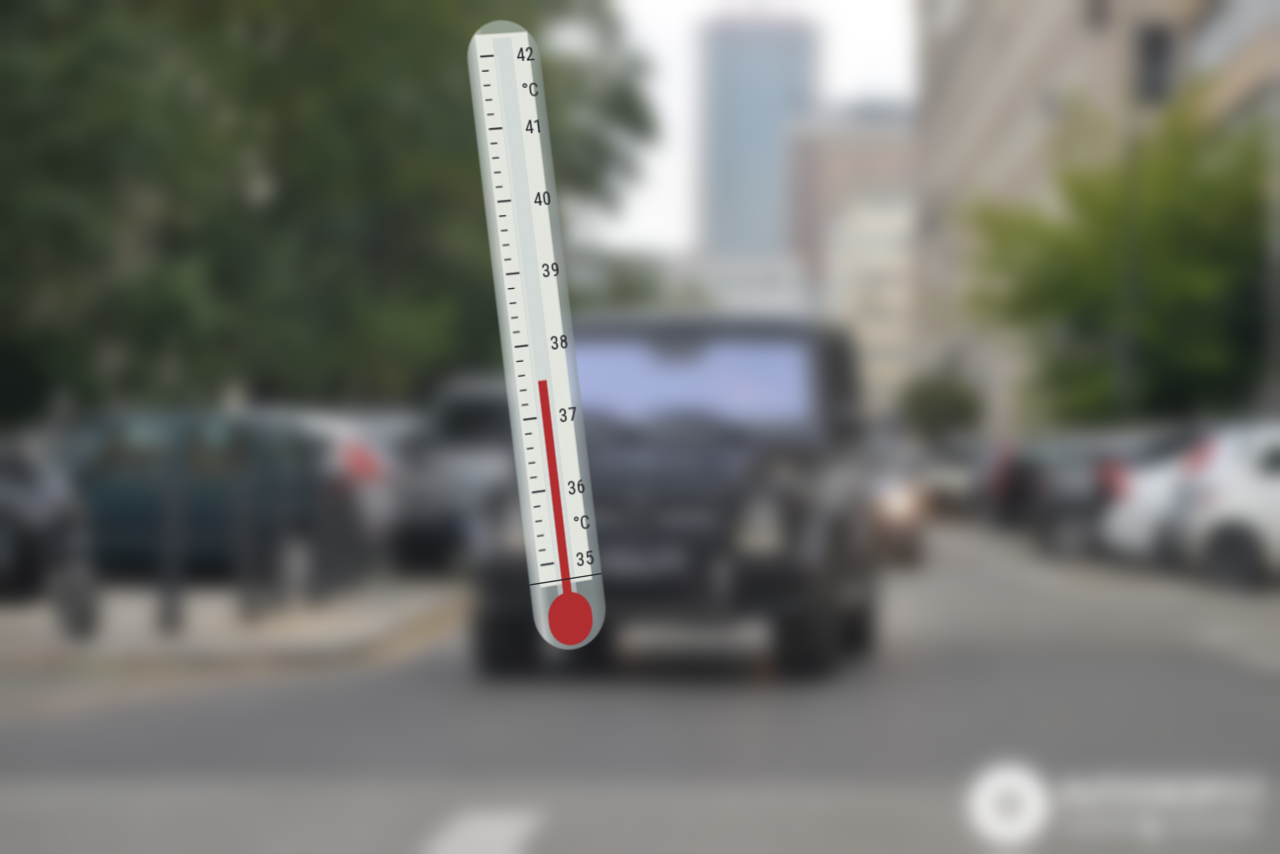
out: °C 37.5
